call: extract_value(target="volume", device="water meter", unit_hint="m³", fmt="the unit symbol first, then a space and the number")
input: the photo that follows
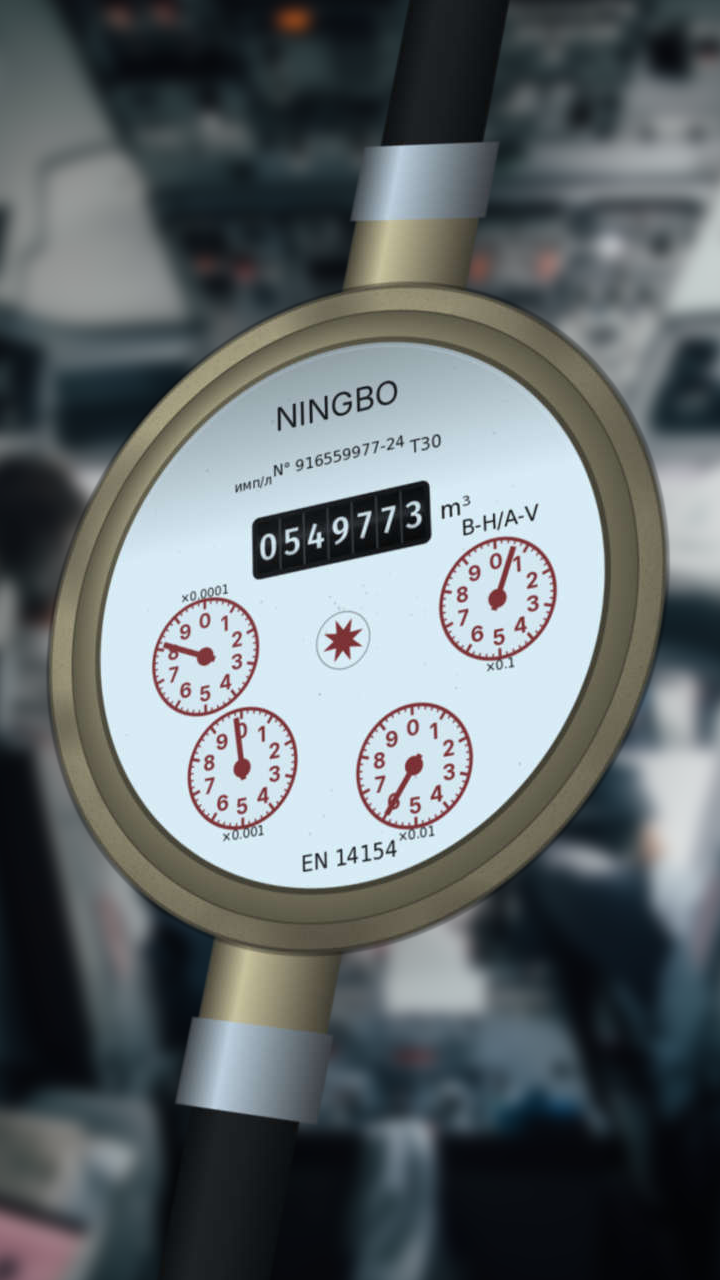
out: m³ 549773.0598
